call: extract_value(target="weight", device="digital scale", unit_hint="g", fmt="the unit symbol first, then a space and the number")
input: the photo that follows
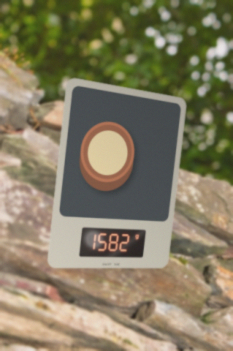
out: g 1582
